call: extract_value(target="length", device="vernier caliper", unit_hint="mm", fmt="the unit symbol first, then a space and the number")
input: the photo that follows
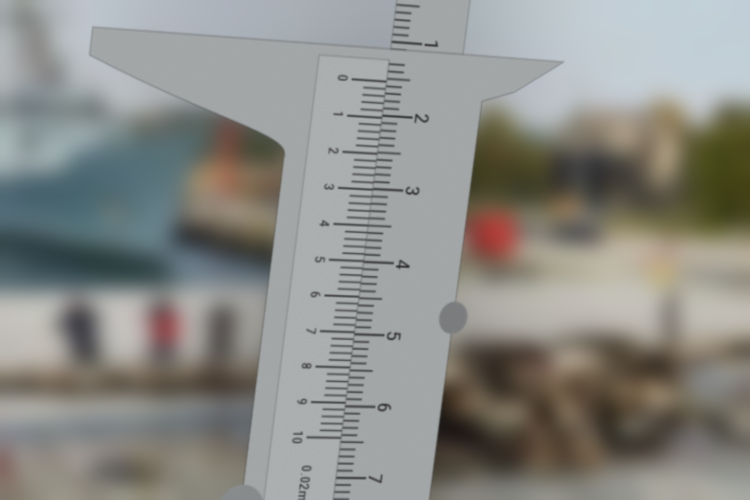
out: mm 15.4
